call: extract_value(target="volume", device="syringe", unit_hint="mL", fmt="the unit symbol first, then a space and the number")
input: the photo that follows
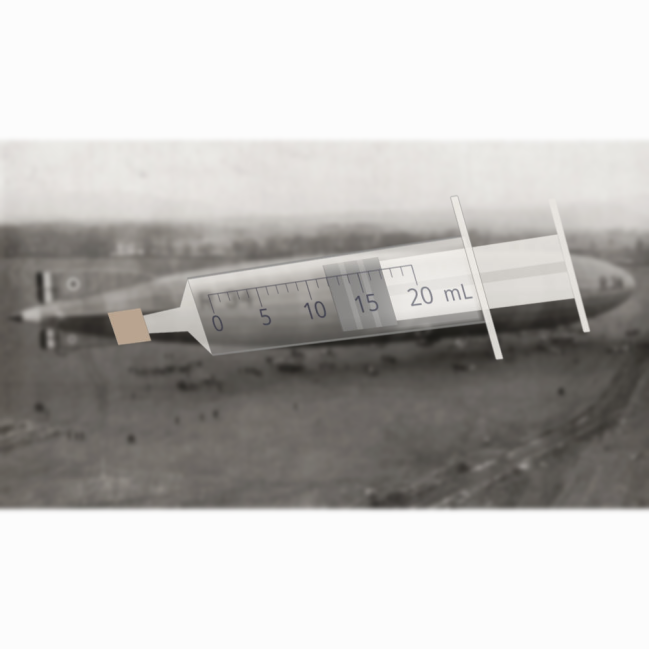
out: mL 12
